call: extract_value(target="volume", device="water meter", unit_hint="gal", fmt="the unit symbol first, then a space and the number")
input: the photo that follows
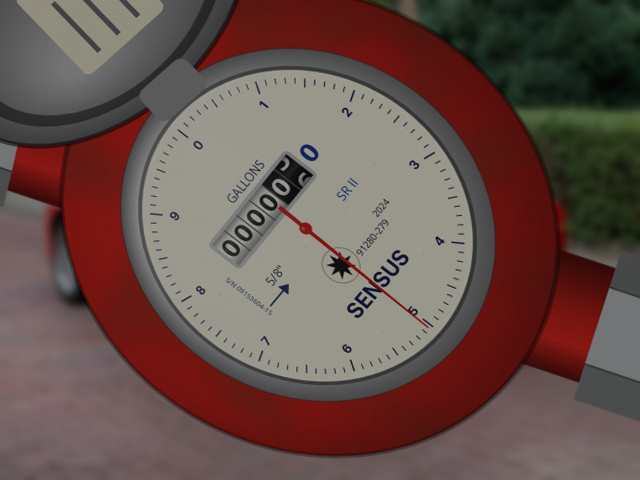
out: gal 55.0
